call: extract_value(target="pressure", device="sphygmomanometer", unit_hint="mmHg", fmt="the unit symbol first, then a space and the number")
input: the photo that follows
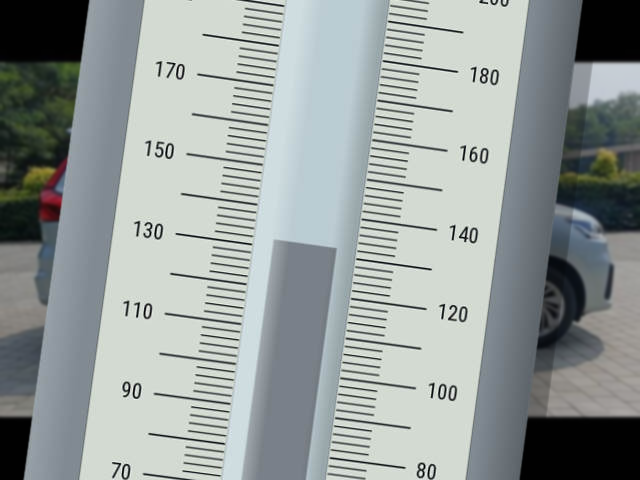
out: mmHg 132
